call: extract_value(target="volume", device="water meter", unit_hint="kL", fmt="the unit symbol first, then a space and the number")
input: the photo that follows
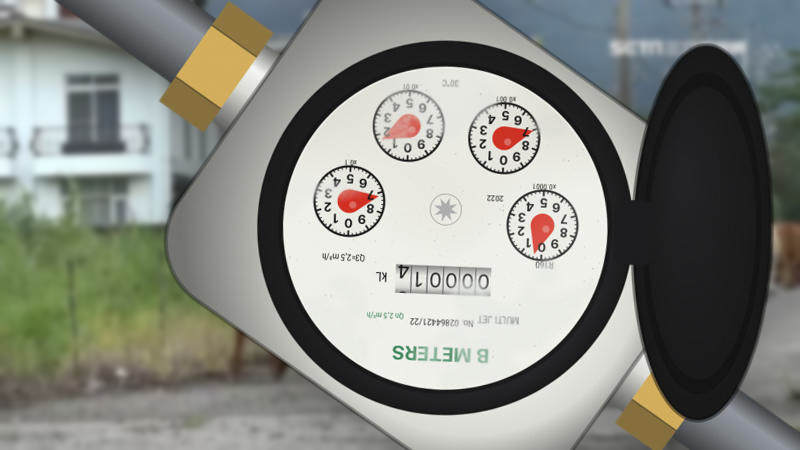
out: kL 13.7170
